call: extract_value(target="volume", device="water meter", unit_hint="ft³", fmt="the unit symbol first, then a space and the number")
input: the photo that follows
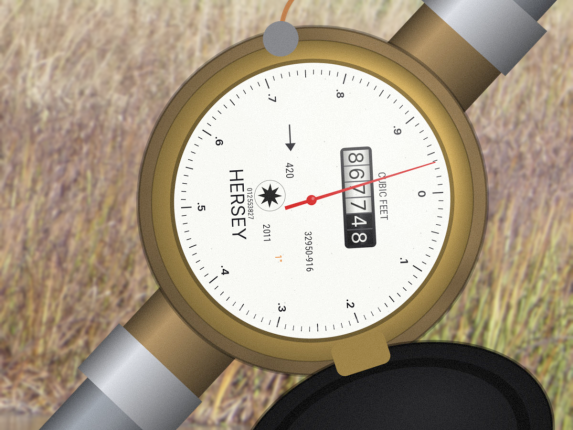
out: ft³ 867747.96
